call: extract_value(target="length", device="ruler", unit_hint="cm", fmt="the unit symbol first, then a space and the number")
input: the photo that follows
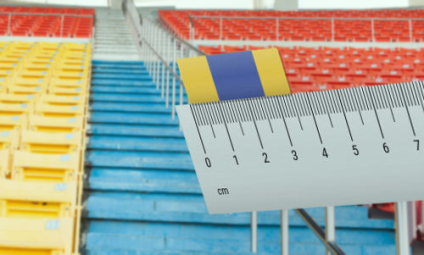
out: cm 3.5
